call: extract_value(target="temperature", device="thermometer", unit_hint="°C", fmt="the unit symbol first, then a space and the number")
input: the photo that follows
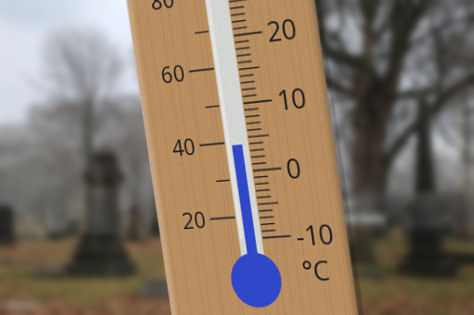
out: °C 4
